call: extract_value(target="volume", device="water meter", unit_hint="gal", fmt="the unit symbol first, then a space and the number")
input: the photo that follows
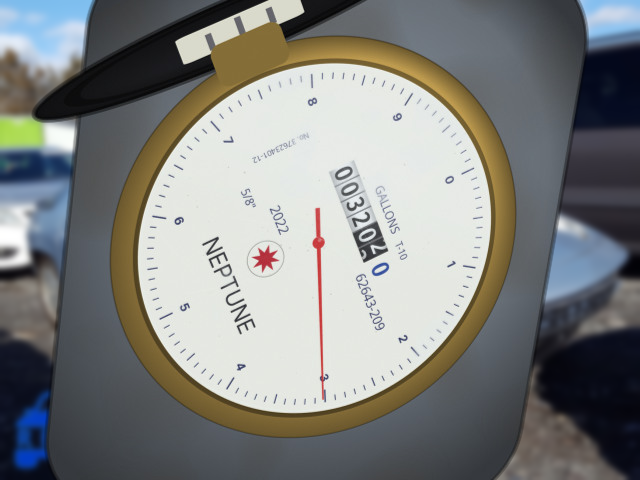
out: gal 32023.0
